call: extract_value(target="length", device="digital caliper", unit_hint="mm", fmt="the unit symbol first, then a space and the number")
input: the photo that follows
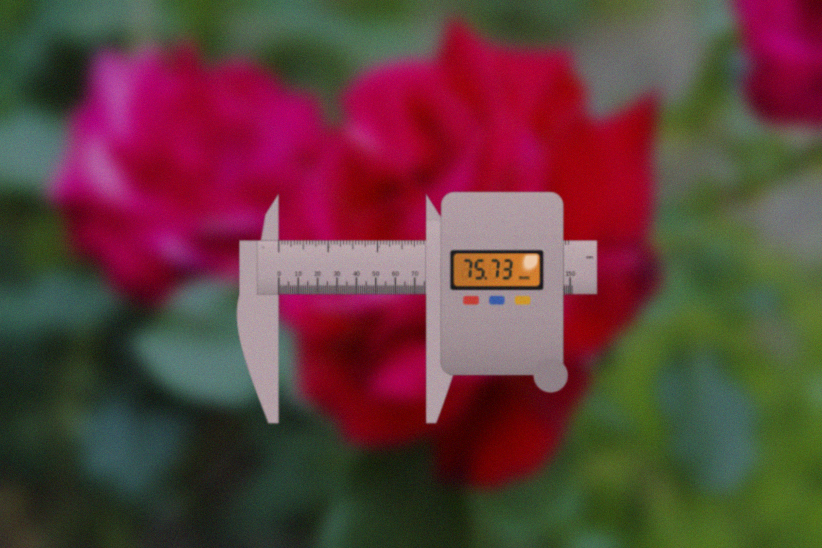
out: mm 75.73
